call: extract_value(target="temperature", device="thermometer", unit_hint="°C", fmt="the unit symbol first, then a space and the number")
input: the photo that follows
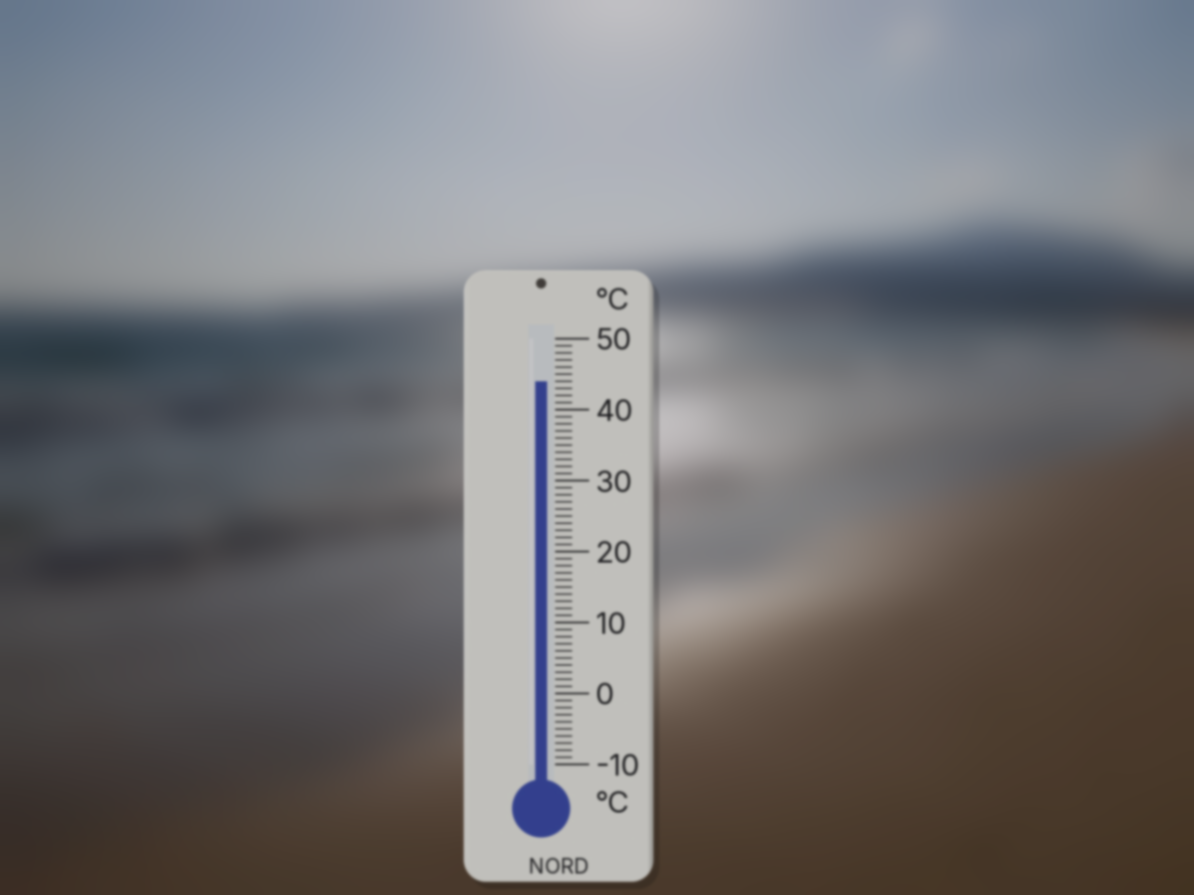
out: °C 44
